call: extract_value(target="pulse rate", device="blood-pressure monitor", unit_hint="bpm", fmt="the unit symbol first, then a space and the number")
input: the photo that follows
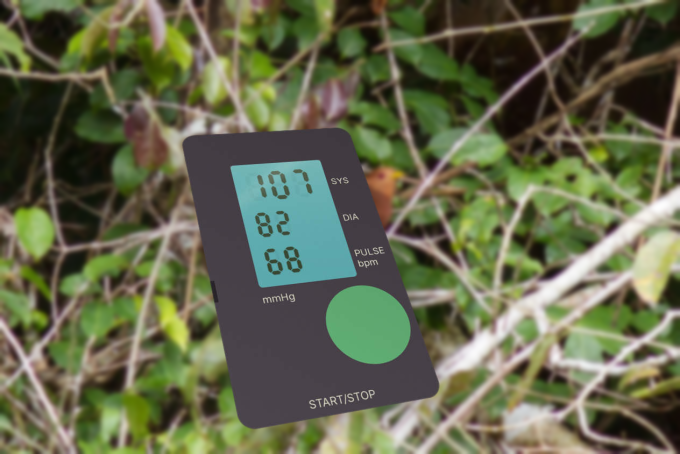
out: bpm 68
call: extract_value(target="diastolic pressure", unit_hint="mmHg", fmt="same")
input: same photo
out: mmHg 82
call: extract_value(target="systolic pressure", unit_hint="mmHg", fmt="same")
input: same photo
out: mmHg 107
